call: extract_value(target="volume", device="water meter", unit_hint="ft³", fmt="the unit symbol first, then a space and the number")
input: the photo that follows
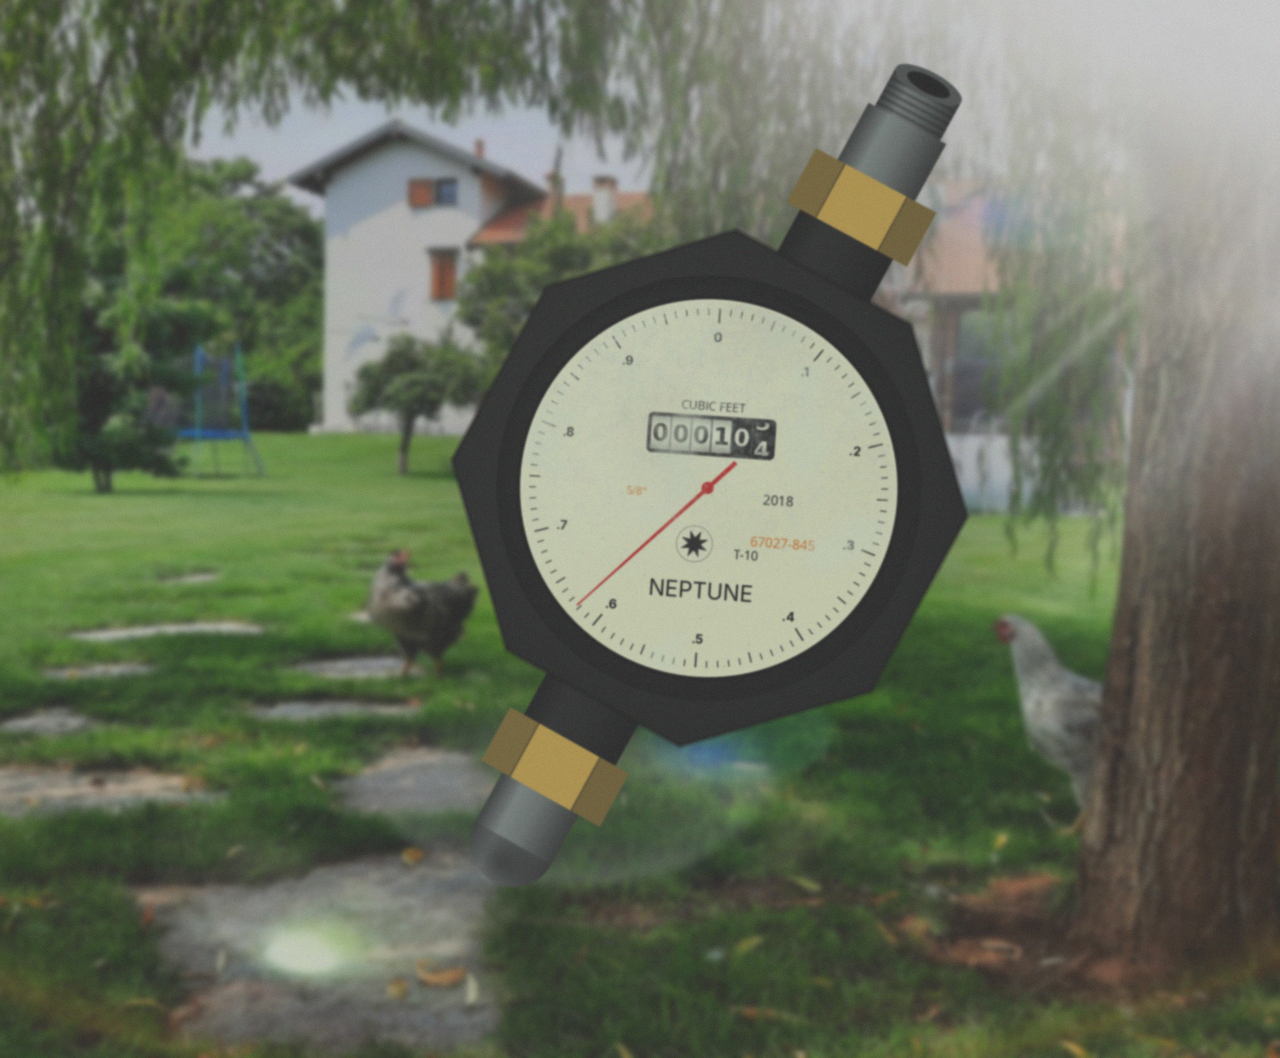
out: ft³ 103.62
